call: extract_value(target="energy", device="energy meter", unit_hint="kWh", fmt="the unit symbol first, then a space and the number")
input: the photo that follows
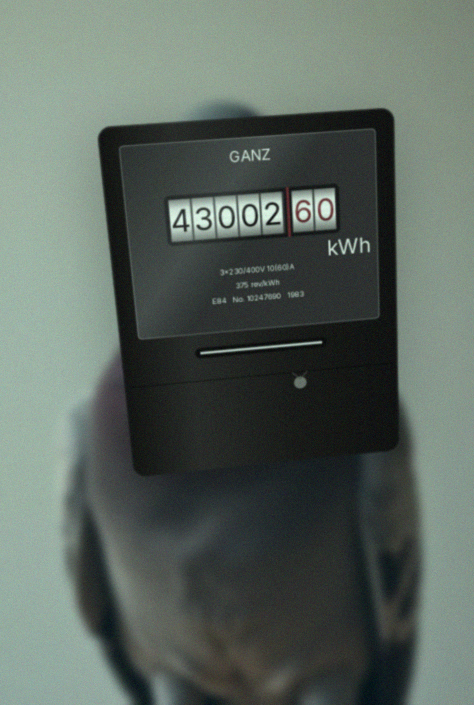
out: kWh 43002.60
